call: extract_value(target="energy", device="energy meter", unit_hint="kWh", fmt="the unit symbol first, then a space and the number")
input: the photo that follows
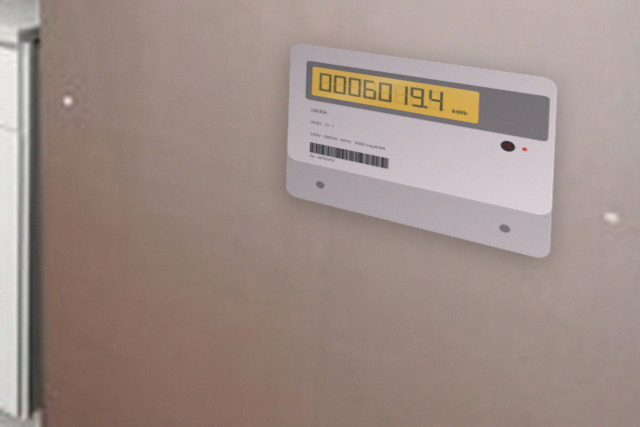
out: kWh 6019.4
